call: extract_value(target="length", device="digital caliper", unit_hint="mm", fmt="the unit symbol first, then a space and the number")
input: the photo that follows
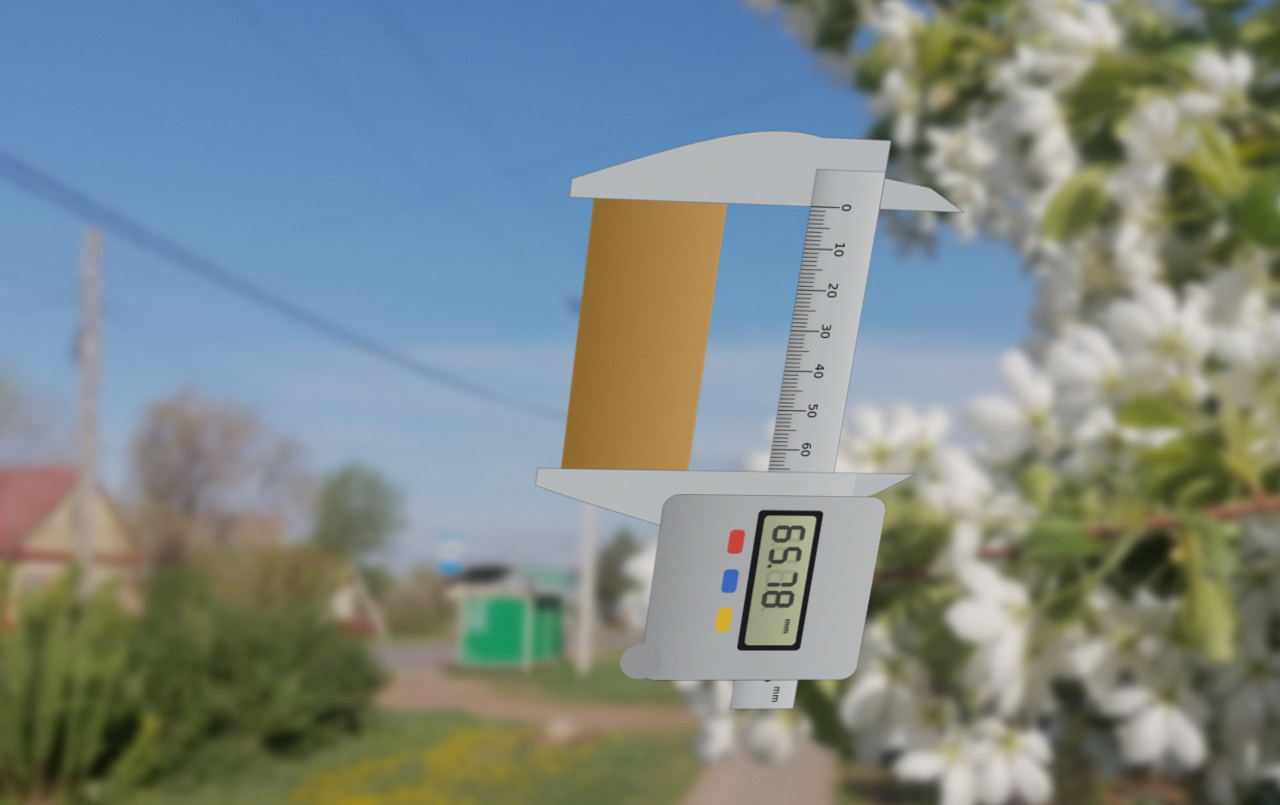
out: mm 65.78
